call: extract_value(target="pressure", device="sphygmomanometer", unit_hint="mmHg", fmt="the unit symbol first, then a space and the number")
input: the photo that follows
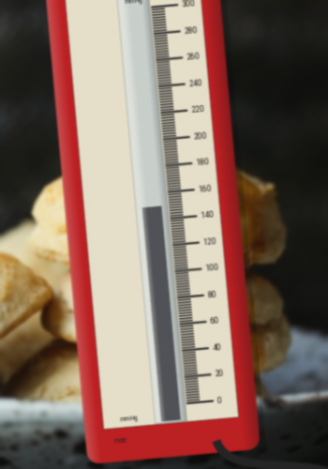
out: mmHg 150
